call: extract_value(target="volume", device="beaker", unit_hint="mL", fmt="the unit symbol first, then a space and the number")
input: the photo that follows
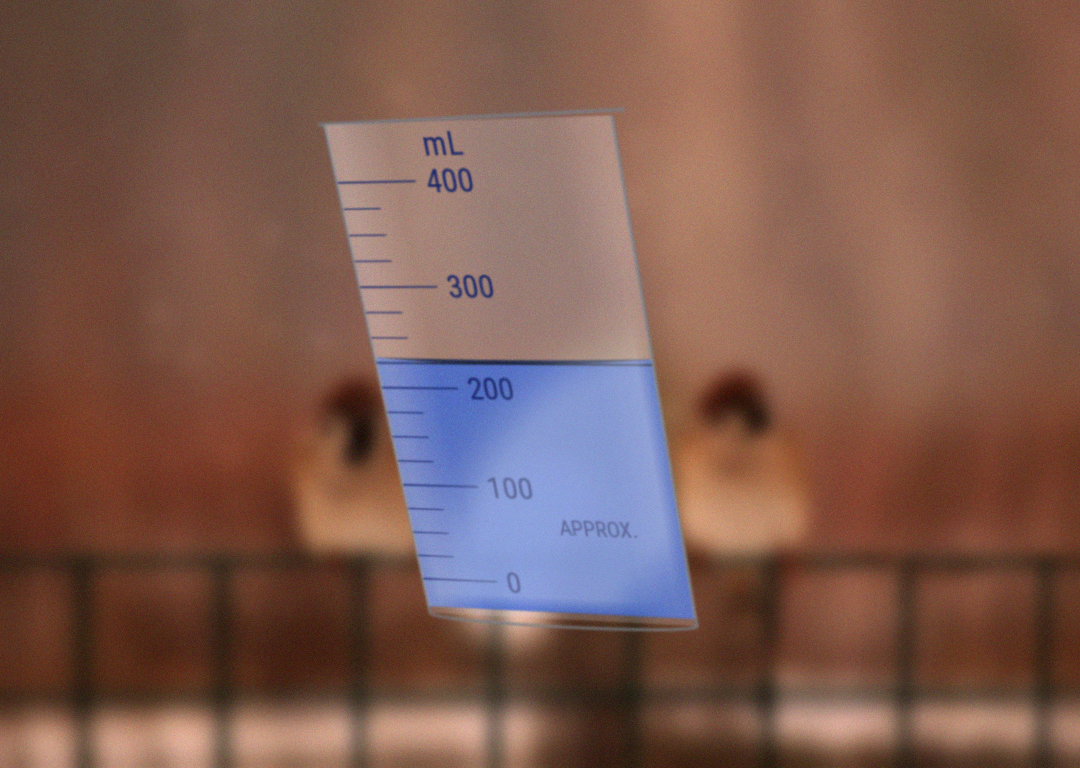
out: mL 225
